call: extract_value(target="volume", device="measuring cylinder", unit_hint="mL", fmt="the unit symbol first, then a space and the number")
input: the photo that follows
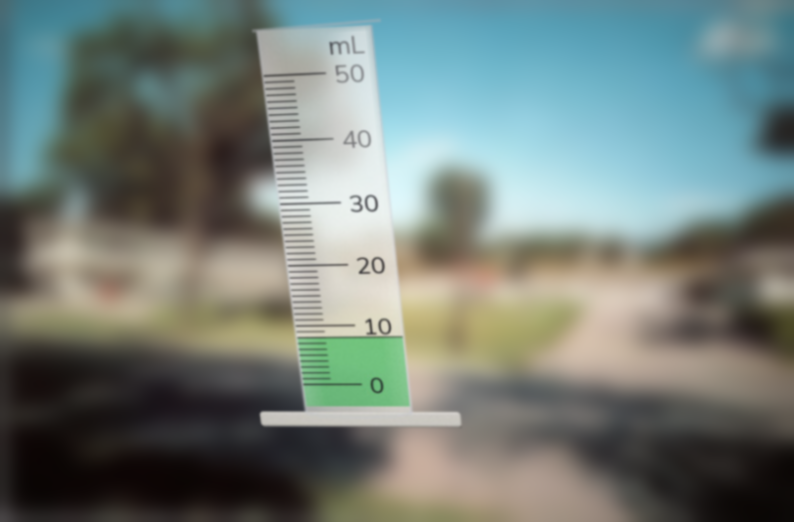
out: mL 8
